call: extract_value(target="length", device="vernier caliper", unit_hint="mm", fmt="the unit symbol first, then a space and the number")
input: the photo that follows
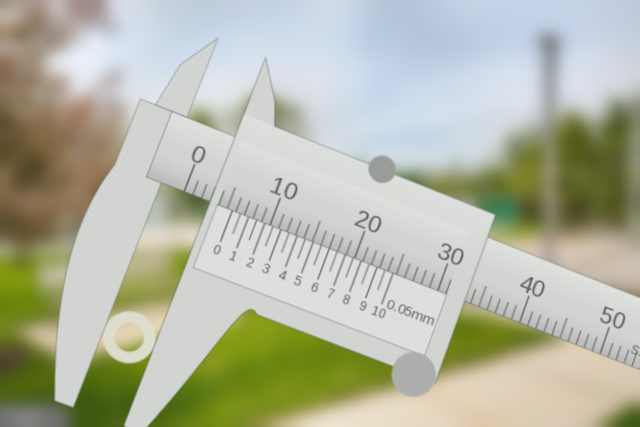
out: mm 5.6
